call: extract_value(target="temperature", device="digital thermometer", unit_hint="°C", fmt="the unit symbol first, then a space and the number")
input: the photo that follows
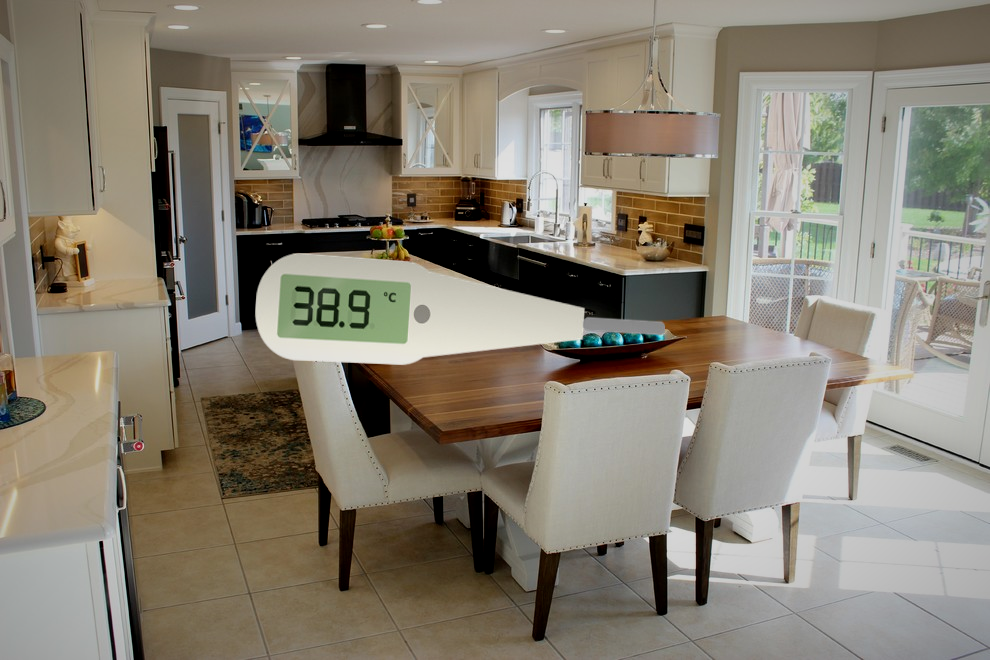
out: °C 38.9
